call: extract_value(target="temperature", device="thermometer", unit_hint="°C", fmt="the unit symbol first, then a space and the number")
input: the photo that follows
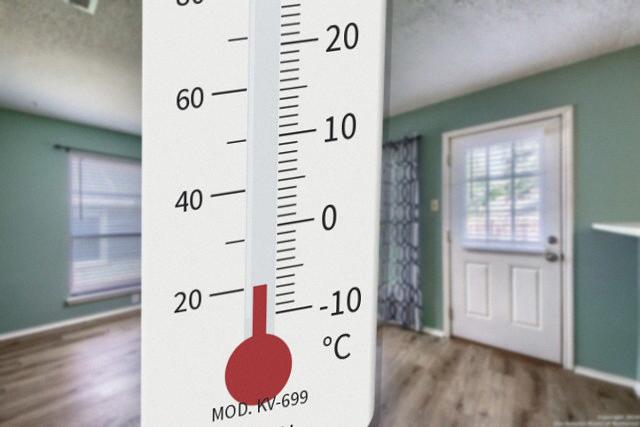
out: °C -6.5
